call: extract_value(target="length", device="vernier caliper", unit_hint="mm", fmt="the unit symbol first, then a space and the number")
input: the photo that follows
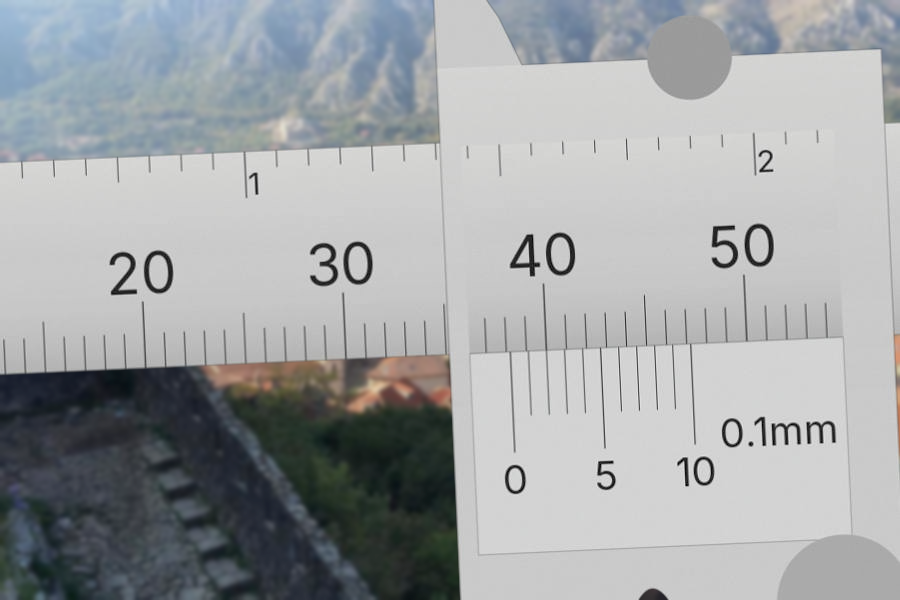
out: mm 38.2
